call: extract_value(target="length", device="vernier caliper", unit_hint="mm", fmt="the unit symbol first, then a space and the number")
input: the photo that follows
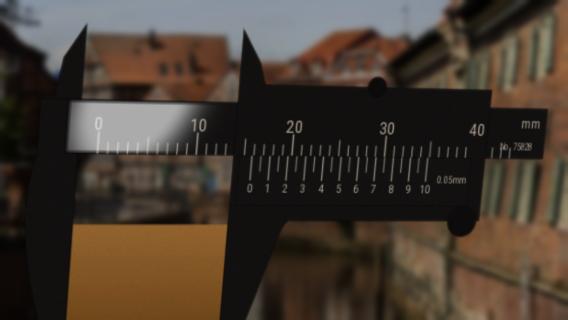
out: mm 15.8
